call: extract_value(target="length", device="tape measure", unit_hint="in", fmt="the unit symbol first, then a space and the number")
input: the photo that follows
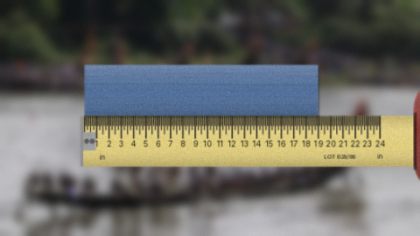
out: in 19
